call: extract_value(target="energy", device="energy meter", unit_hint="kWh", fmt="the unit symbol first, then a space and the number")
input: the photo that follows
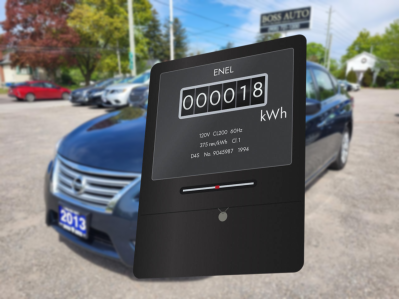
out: kWh 18
